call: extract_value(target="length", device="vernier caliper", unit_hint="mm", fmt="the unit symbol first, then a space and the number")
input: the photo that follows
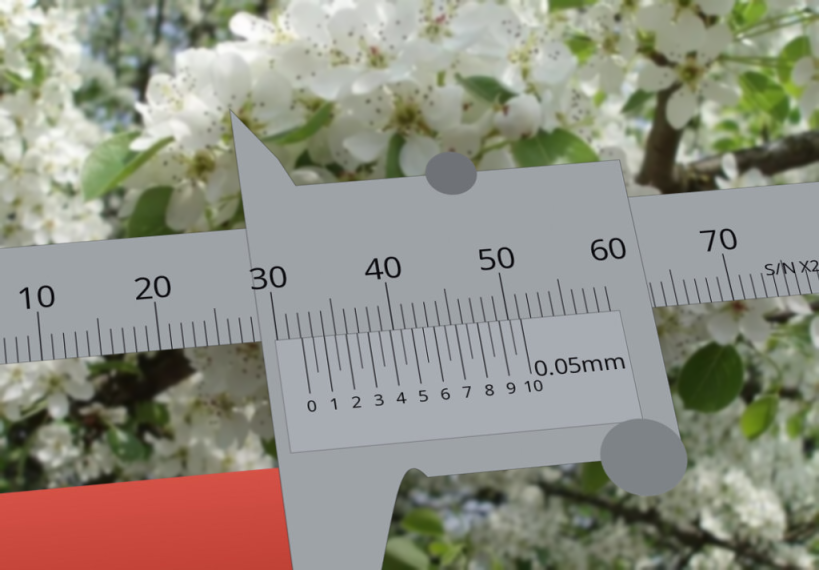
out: mm 32.1
